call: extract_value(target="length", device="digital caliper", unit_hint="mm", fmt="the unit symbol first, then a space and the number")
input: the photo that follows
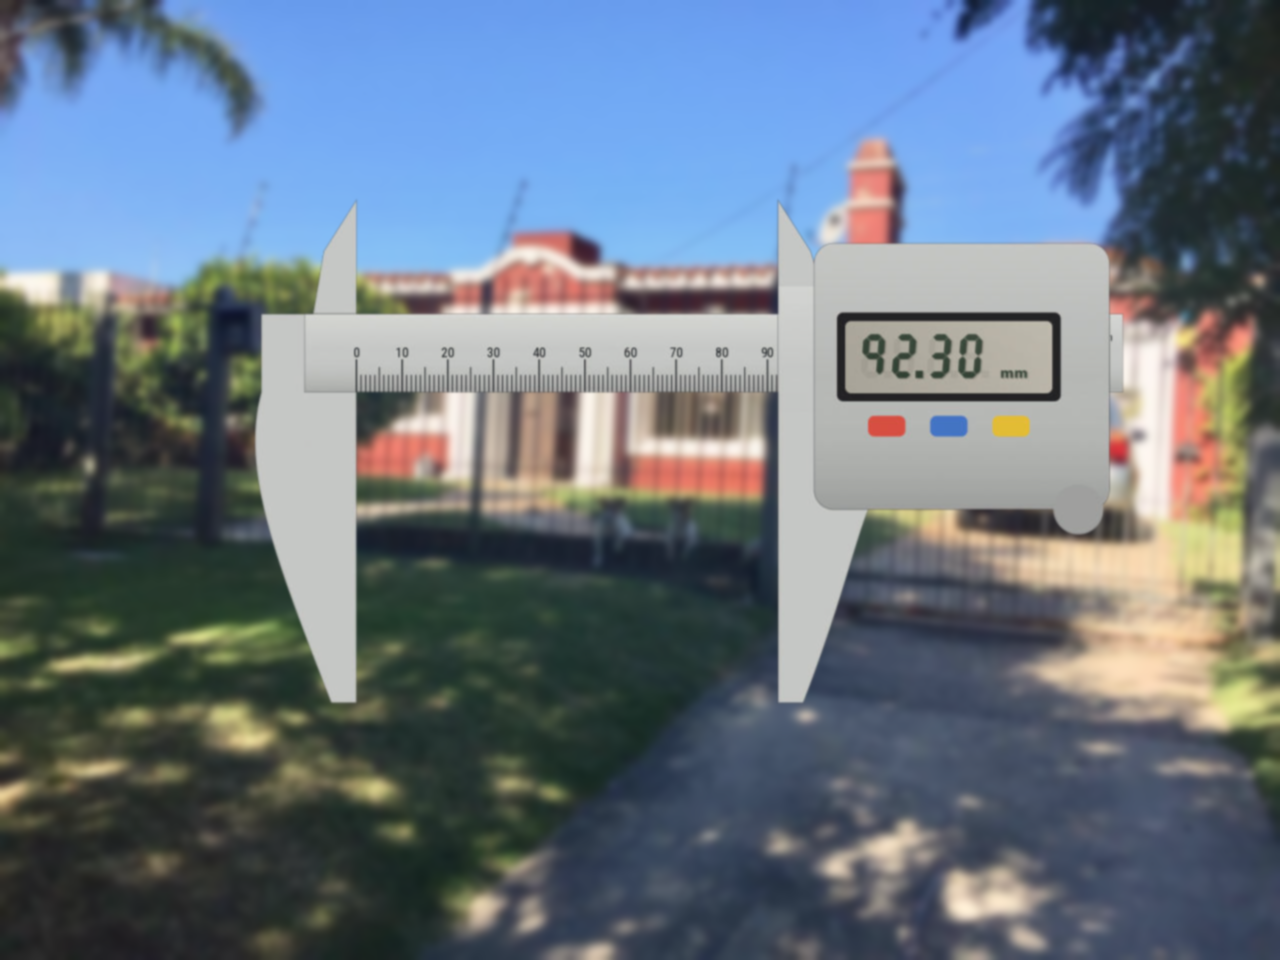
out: mm 92.30
